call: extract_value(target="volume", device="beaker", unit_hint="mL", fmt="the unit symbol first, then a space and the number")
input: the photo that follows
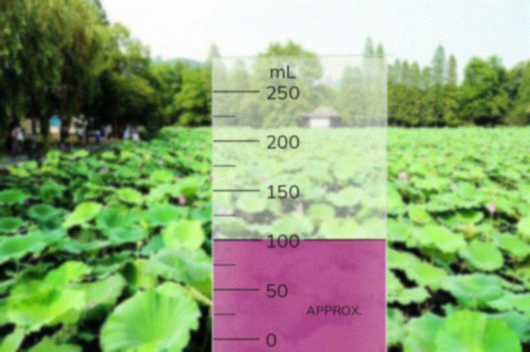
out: mL 100
